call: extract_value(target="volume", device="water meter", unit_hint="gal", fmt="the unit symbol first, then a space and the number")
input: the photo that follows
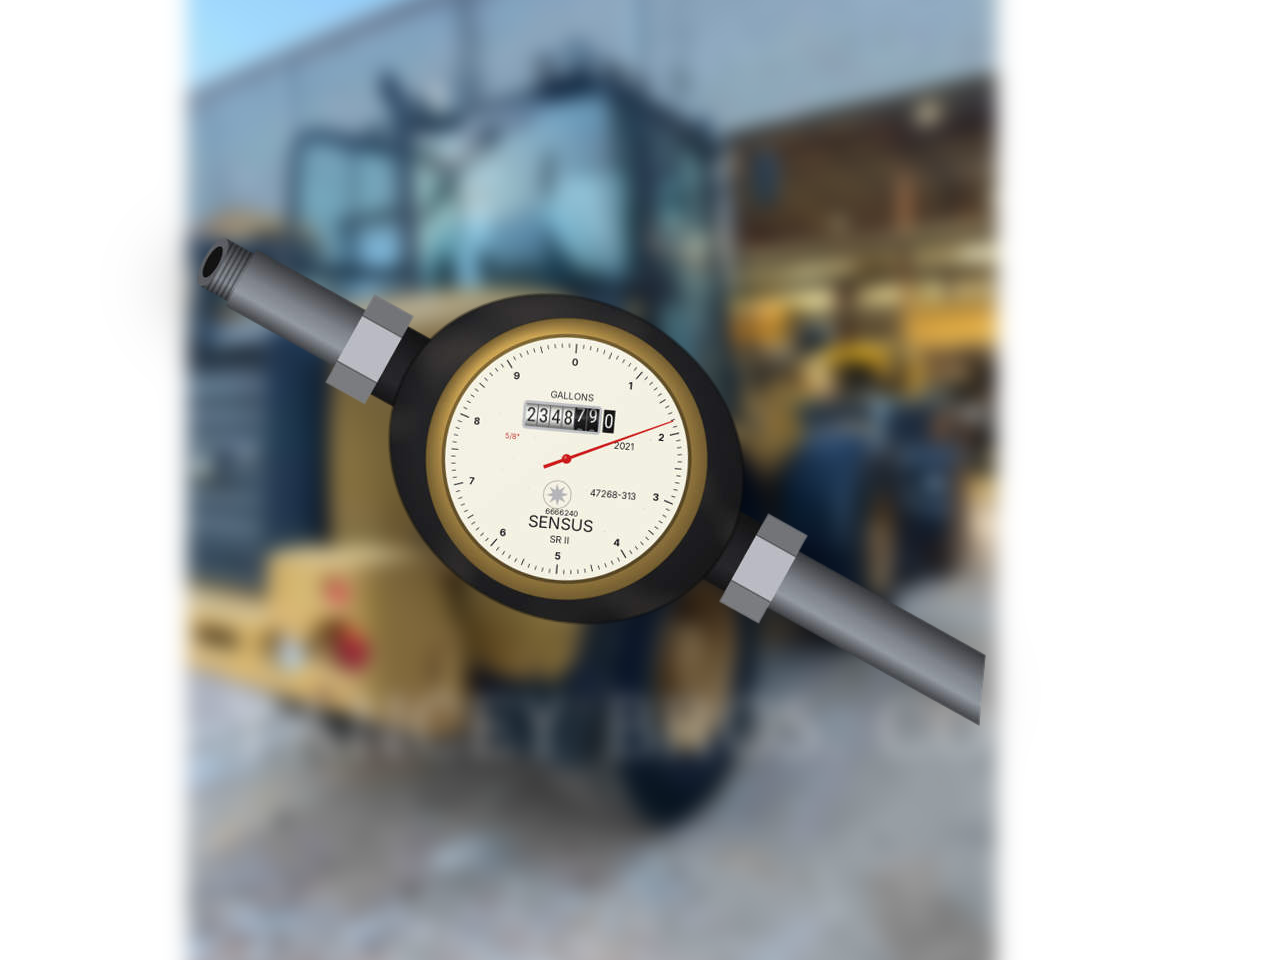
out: gal 2348791.8
